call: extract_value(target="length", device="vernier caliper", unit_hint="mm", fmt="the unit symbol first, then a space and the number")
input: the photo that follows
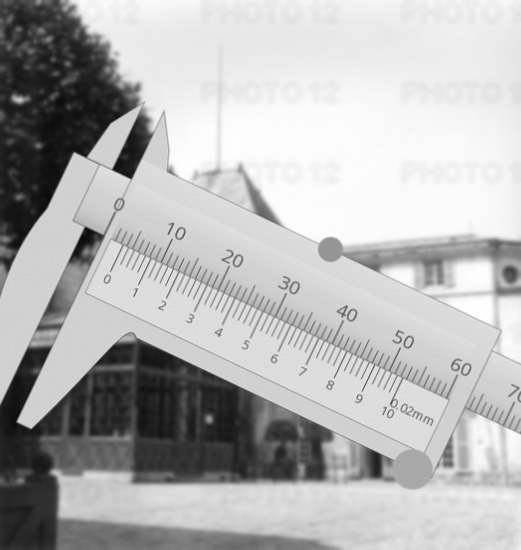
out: mm 3.4
